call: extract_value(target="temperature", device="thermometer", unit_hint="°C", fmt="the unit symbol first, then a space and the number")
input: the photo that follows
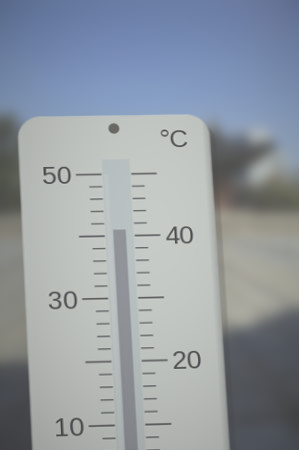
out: °C 41
